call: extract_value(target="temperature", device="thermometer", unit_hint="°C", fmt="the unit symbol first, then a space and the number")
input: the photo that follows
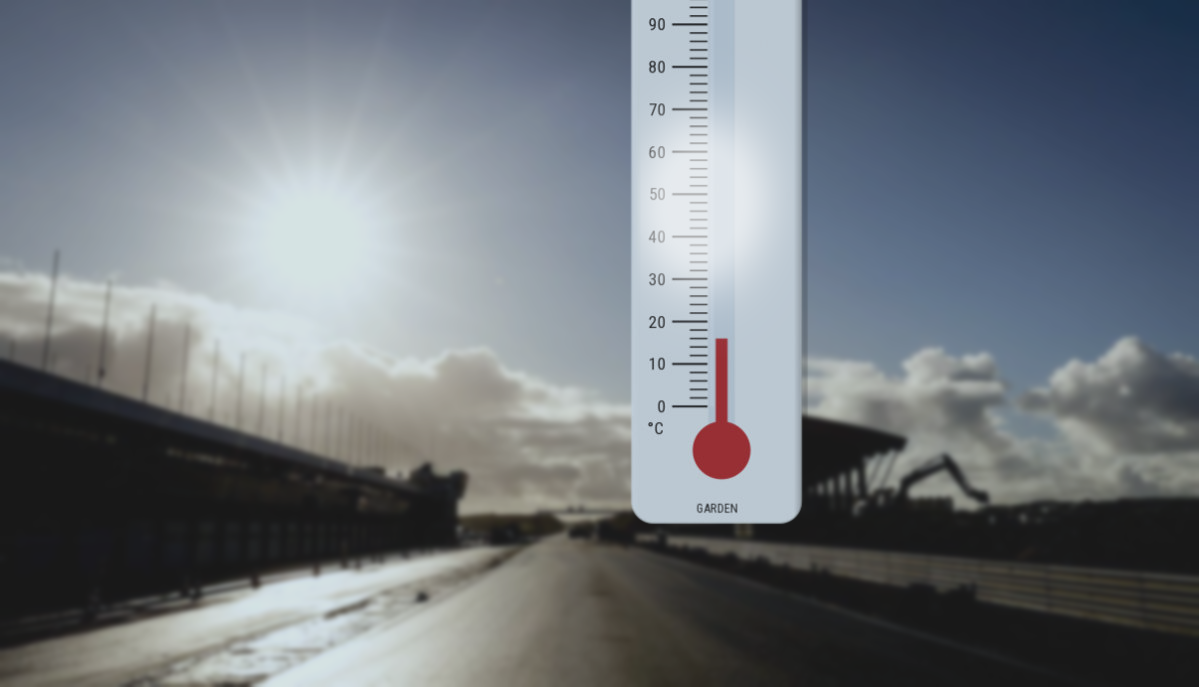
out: °C 16
